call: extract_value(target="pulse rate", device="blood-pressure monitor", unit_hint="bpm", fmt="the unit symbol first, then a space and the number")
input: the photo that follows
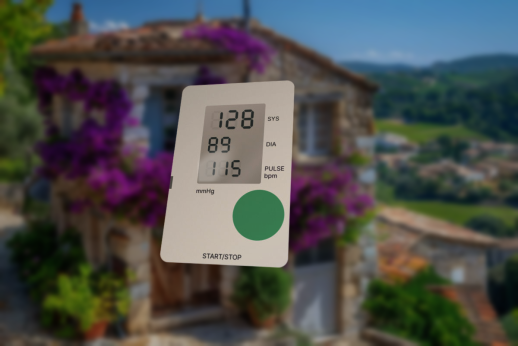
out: bpm 115
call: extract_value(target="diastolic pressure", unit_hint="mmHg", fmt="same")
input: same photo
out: mmHg 89
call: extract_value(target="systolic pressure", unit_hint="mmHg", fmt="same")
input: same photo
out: mmHg 128
